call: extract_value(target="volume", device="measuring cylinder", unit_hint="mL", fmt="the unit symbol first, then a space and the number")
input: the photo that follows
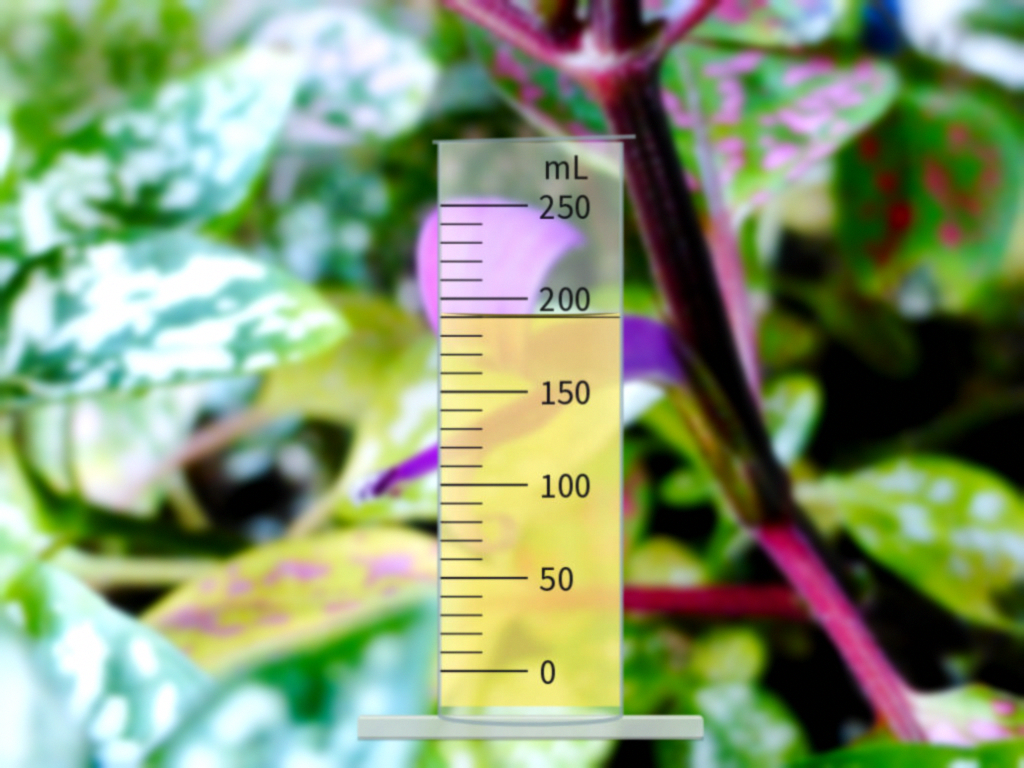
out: mL 190
